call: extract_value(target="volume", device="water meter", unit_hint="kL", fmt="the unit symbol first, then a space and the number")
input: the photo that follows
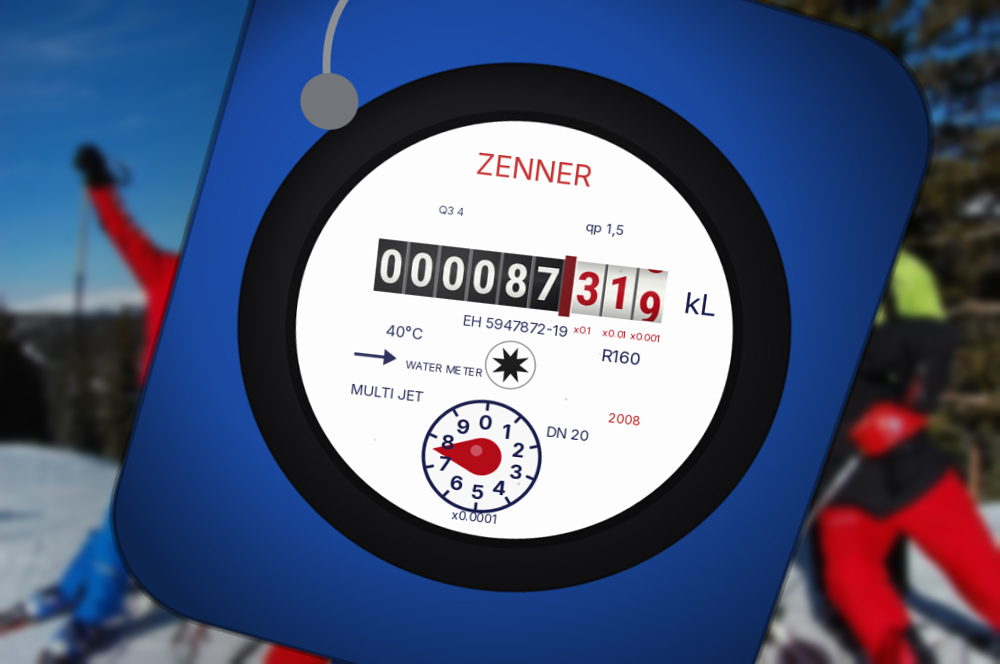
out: kL 87.3187
